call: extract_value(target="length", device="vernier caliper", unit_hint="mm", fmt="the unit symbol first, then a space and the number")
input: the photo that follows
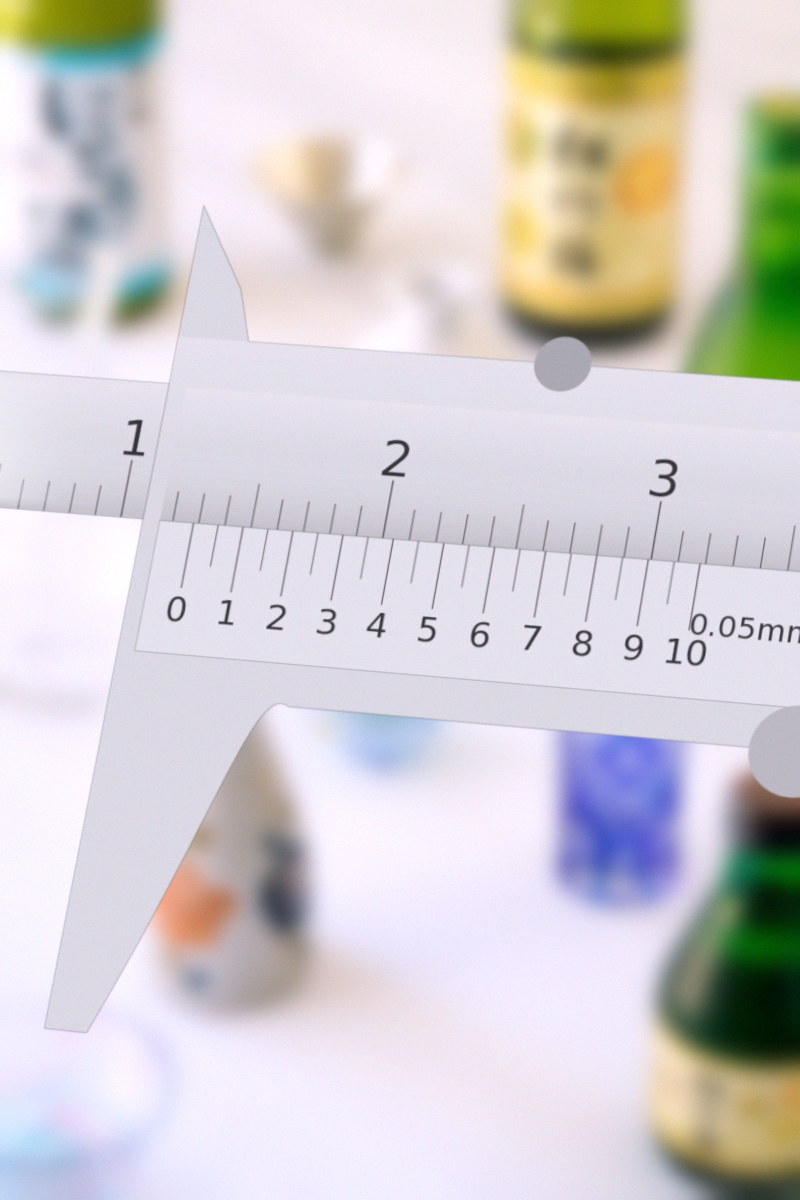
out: mm 12.8
